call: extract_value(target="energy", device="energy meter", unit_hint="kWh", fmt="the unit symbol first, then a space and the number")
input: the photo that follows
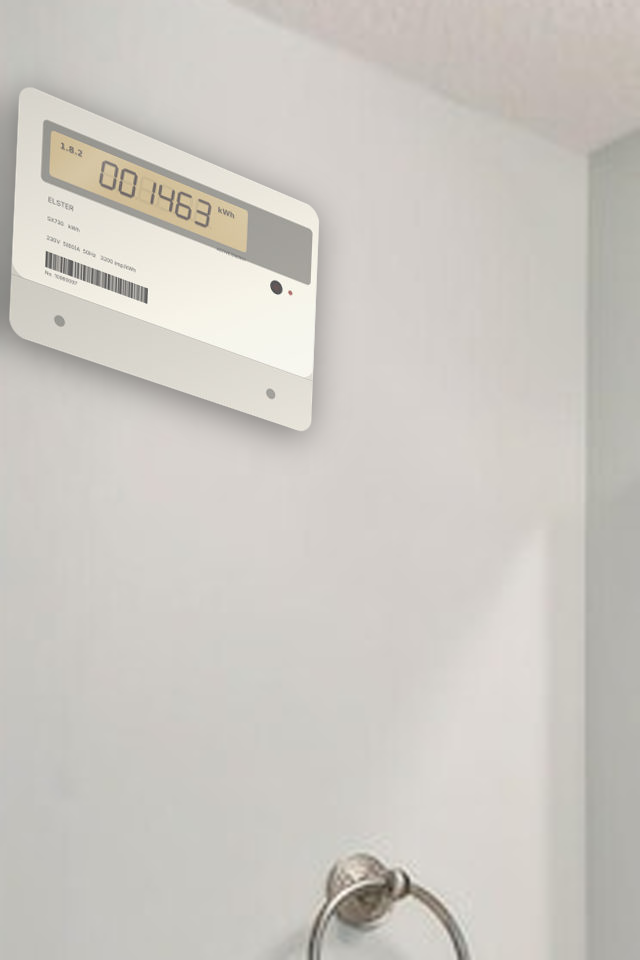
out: kWh 1463
